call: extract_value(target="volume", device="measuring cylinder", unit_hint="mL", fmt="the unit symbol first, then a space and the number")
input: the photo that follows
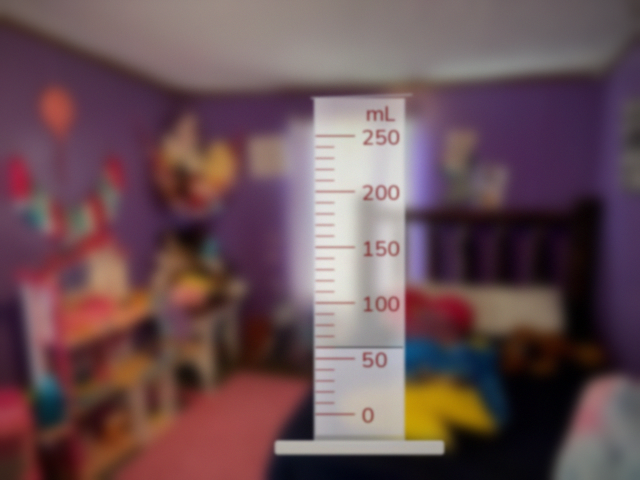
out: mL 60
